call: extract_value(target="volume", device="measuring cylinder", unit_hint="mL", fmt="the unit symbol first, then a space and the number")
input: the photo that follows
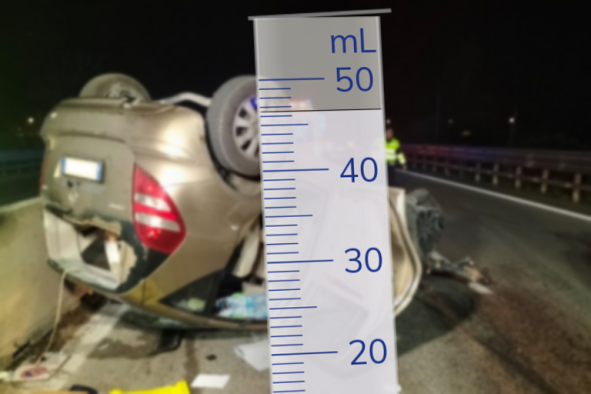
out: mL 46.5
